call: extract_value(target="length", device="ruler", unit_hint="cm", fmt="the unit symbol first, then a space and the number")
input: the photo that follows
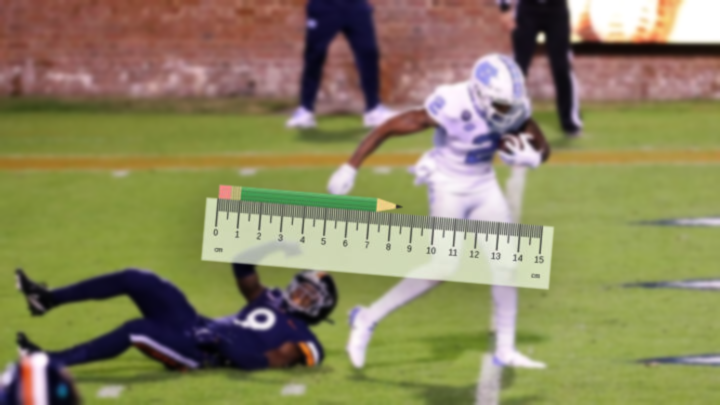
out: cm 8.5
